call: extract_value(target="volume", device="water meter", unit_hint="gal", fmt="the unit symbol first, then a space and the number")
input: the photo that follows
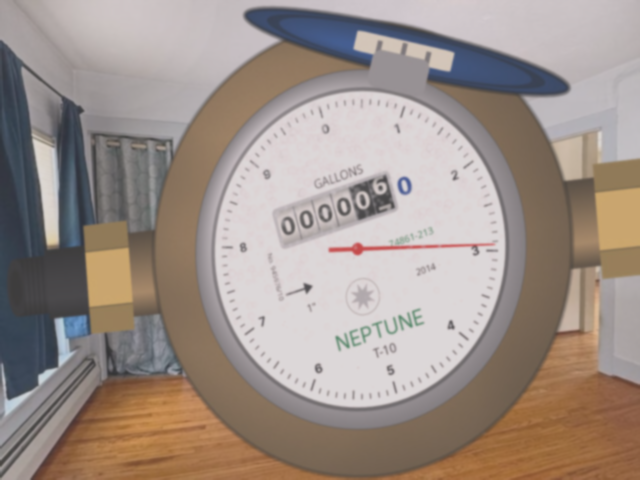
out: gal 62.9
